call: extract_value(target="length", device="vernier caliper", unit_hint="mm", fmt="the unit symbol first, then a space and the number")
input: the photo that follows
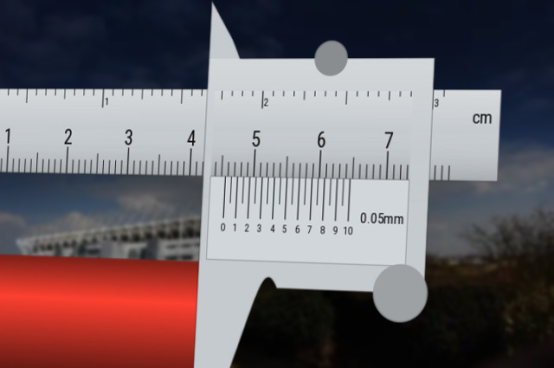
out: mm 45.6
